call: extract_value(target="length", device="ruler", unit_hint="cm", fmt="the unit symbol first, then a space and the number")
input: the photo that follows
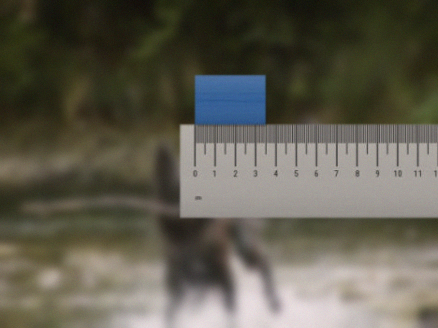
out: cm 3.5
